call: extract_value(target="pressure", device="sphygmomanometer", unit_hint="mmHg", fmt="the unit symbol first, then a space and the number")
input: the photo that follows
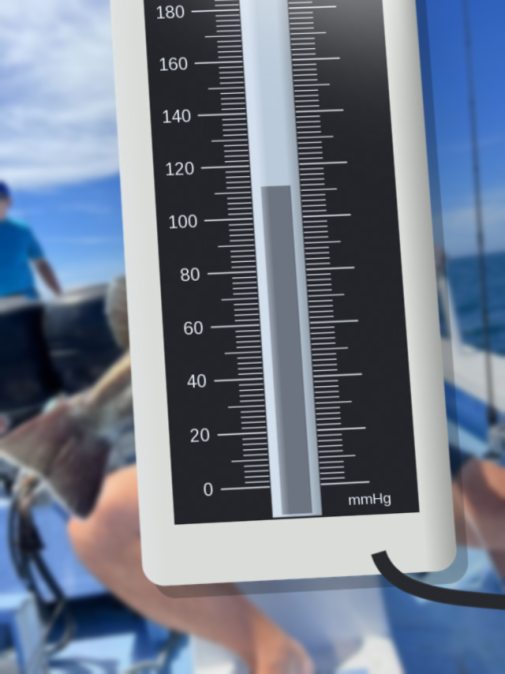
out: mmHg 112
